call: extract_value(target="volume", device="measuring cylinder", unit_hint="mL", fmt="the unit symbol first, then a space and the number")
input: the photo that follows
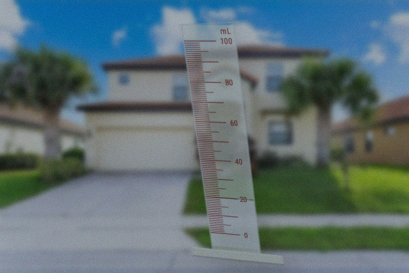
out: mL 20
